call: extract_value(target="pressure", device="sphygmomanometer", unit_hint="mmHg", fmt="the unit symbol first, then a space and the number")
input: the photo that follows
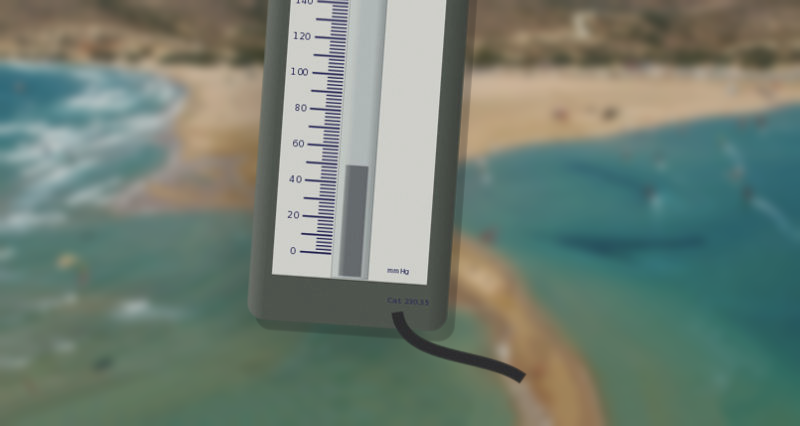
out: mmHg 50
